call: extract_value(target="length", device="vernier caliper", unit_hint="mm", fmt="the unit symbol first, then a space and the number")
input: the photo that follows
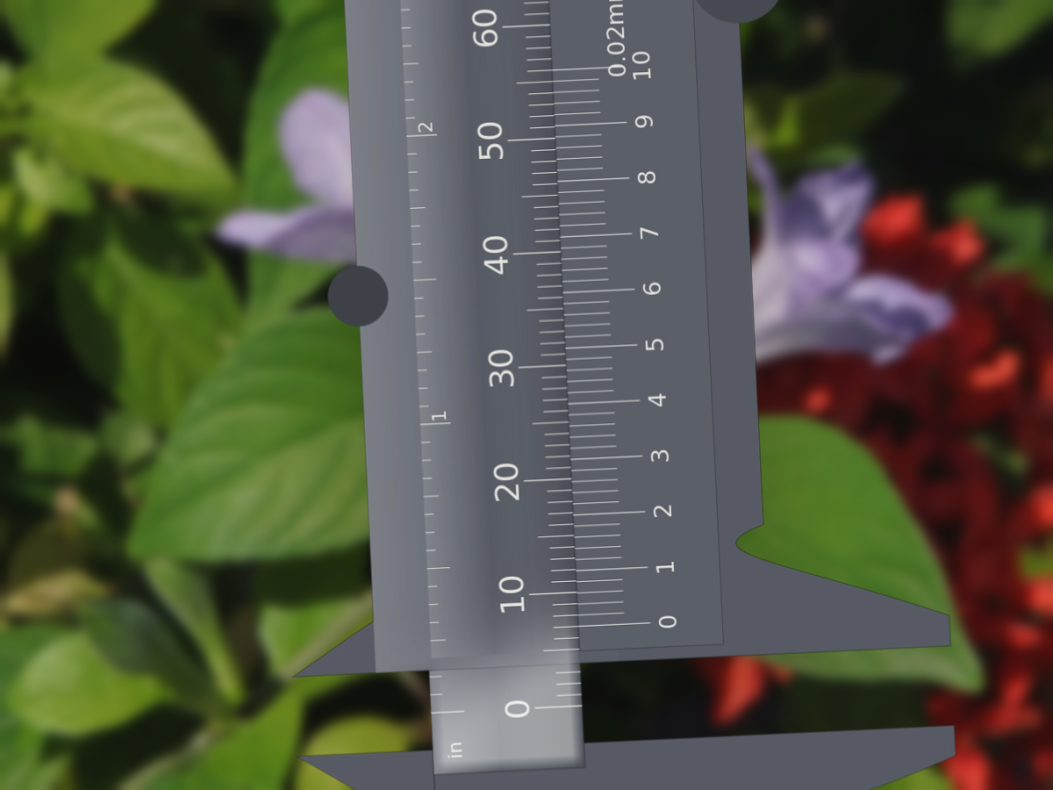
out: mm 7.0
